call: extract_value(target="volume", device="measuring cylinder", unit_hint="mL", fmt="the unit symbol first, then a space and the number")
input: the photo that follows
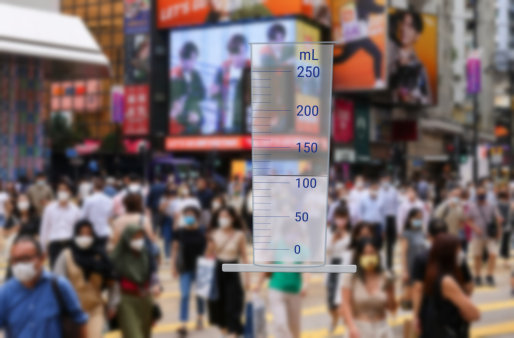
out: mL 110
